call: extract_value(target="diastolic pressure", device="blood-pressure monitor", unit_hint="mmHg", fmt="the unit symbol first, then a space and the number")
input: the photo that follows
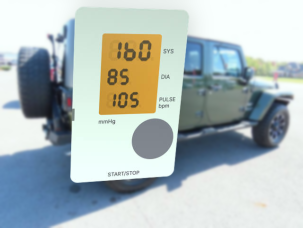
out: mmHg 85
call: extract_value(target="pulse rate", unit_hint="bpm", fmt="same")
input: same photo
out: bpm 105
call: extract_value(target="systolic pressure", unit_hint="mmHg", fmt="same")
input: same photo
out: mmHg 160
